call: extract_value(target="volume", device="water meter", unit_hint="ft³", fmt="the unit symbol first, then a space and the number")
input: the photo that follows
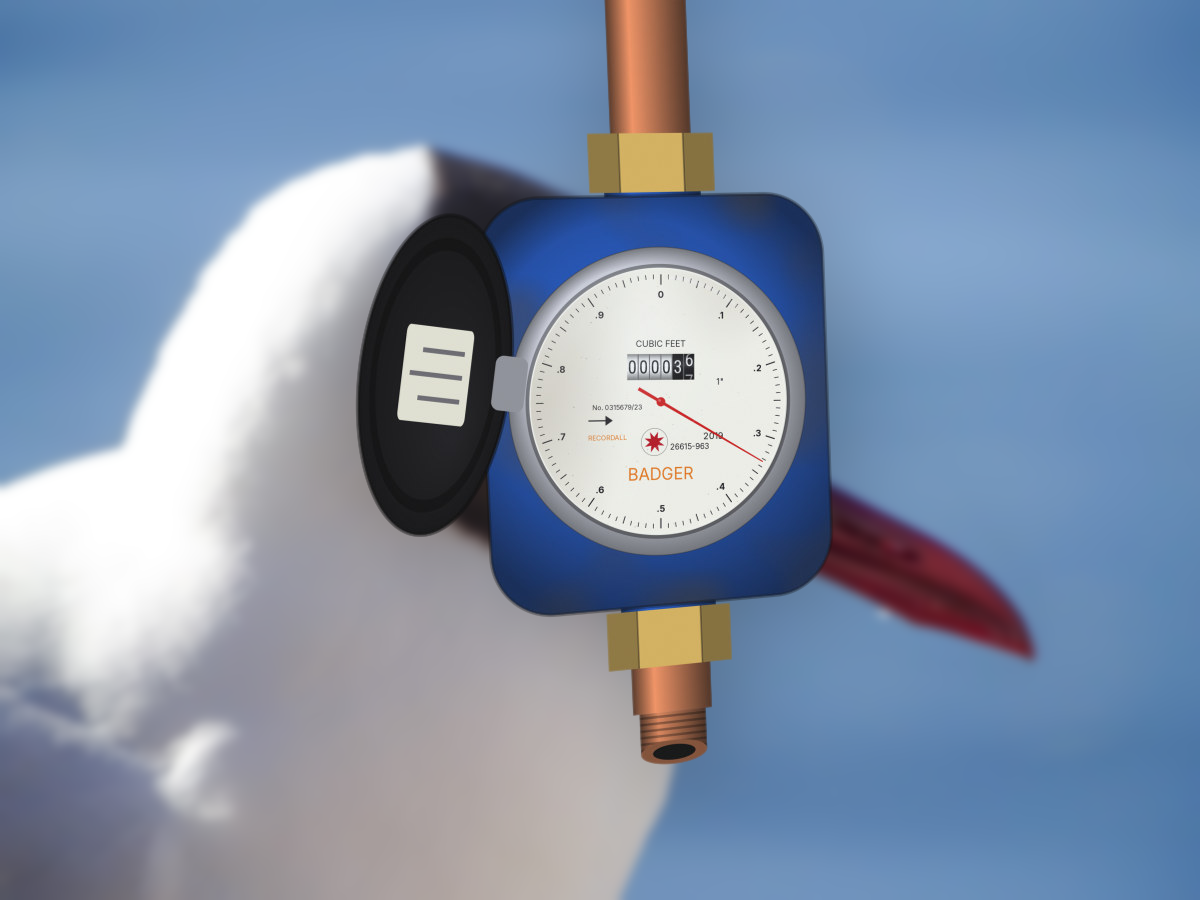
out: ft³ 36.33
